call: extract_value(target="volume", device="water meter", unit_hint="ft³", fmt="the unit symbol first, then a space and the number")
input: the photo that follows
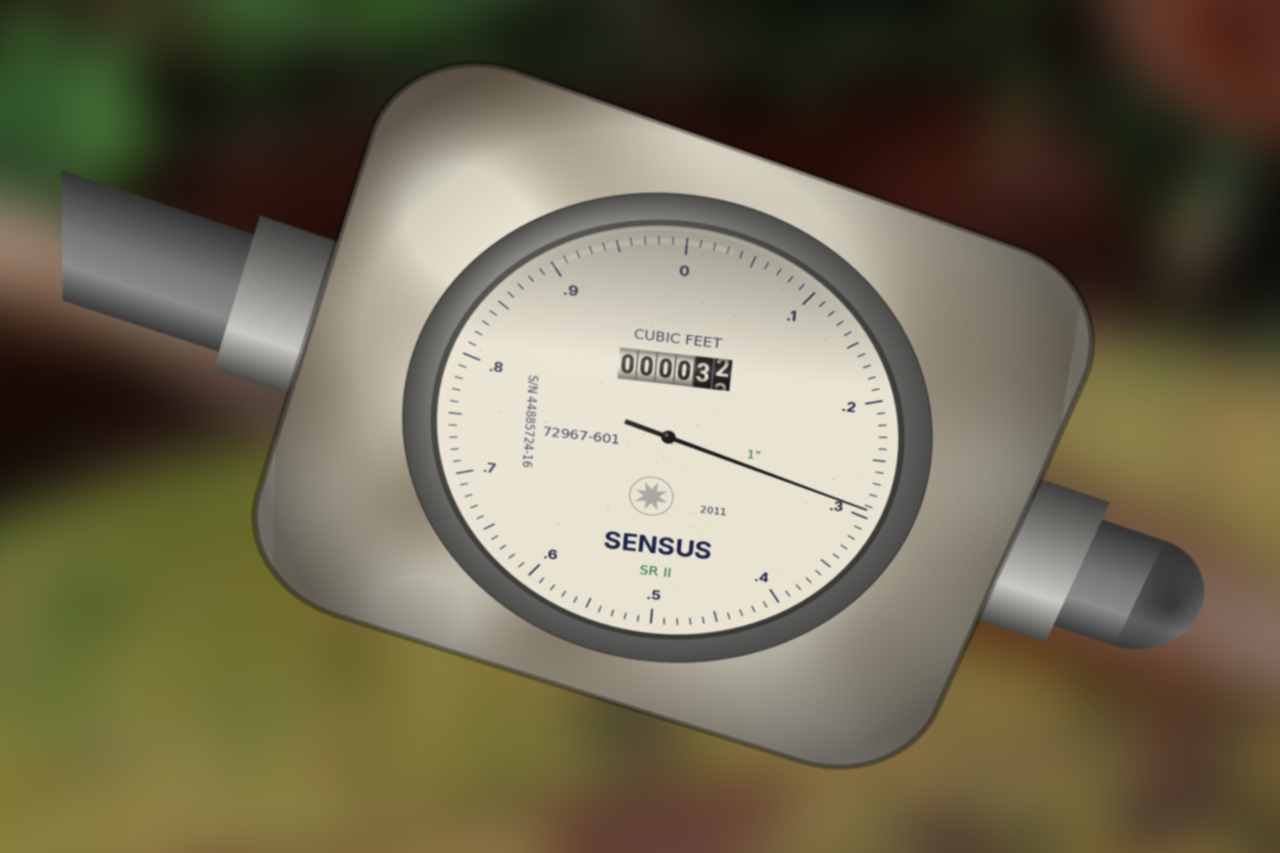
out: ft³ 32.29
